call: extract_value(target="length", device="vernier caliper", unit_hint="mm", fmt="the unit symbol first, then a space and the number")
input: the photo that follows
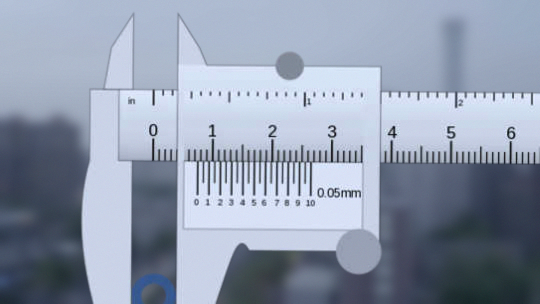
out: mm 7.5
